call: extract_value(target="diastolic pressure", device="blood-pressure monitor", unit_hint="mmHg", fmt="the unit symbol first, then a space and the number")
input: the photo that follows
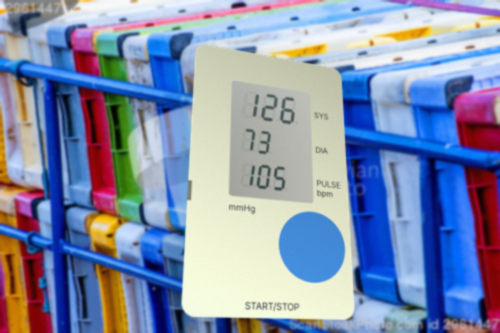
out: mmHg 73
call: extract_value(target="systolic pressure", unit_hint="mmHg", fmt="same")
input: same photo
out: mmHg 126
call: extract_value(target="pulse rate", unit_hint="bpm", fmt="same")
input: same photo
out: bpm 105
